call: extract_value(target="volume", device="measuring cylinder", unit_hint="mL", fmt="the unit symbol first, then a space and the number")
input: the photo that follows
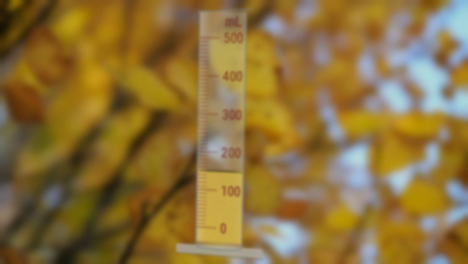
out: mL 150
